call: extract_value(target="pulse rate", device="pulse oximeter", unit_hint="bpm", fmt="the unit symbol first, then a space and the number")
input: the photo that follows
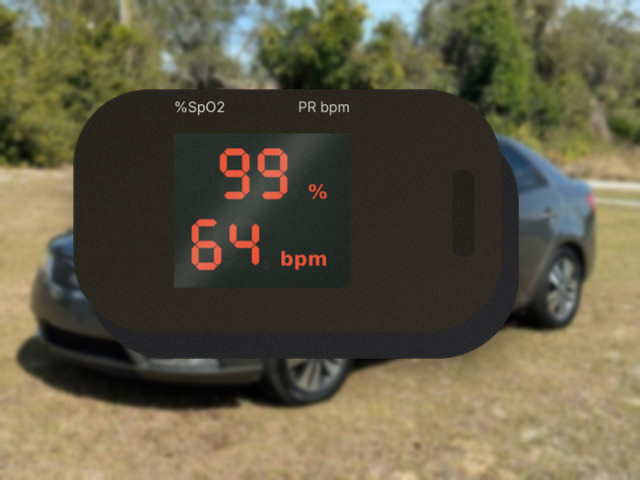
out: bpm 64
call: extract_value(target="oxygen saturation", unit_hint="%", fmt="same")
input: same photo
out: % 99
